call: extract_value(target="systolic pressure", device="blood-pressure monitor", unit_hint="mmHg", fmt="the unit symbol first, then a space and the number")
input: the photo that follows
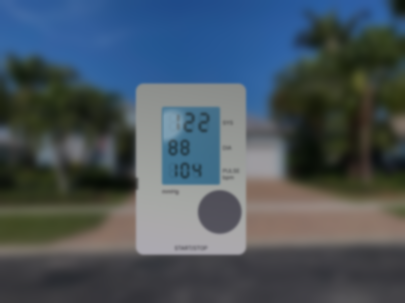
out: mmHg 122
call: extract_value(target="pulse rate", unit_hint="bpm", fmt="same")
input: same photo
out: bpm 104
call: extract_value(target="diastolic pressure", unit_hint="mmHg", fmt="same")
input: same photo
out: mmHg 88
